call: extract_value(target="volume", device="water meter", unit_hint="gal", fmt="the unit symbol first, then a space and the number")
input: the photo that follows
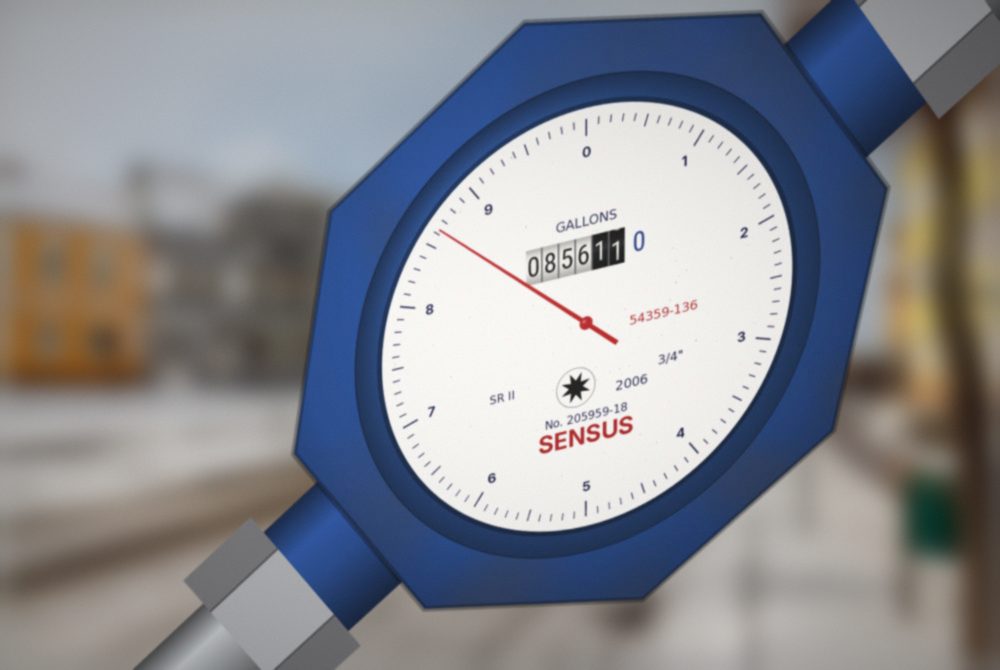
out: gal 856108.6
